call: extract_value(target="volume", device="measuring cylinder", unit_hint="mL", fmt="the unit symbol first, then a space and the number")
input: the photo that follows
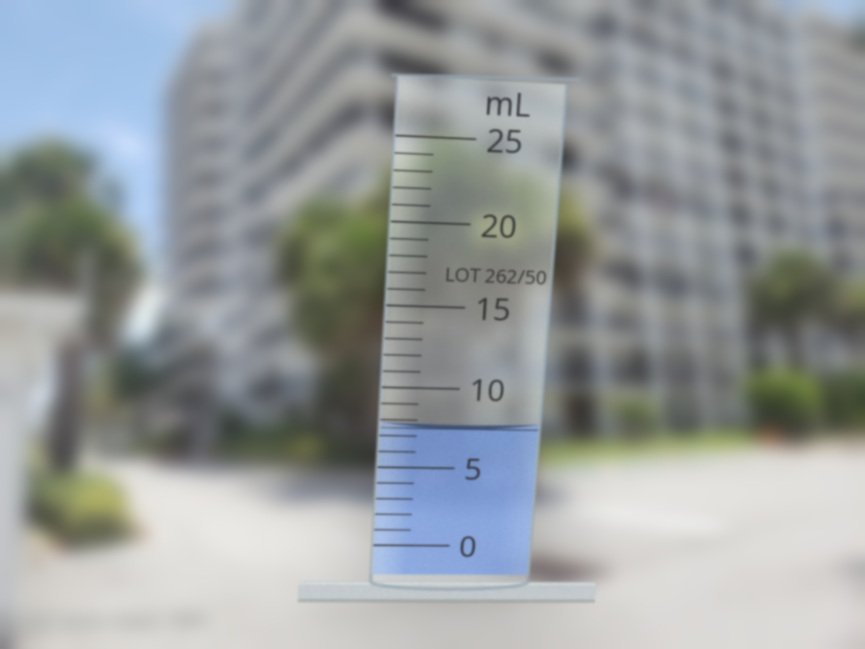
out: mL 7.5
